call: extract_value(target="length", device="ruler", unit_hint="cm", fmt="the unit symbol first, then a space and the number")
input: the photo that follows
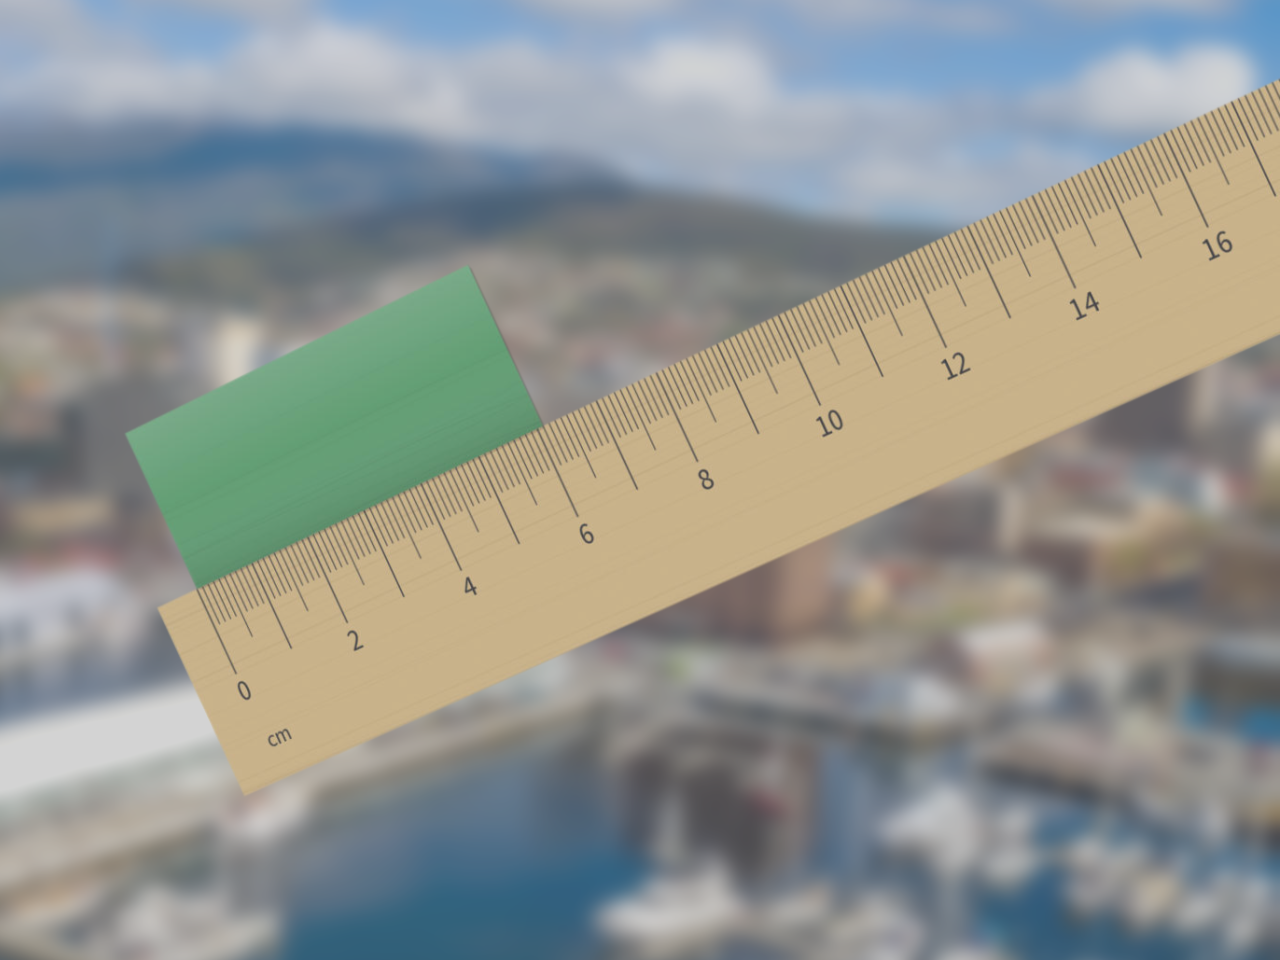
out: cm 6.1
